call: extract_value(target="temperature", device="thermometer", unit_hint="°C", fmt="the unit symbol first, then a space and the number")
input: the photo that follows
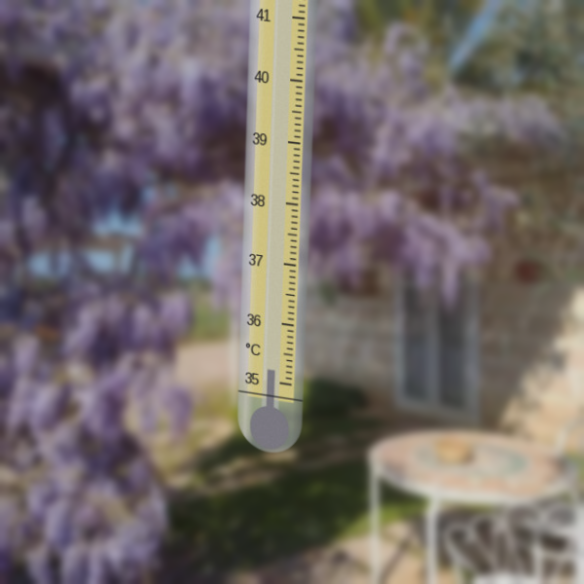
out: °C 35.2
